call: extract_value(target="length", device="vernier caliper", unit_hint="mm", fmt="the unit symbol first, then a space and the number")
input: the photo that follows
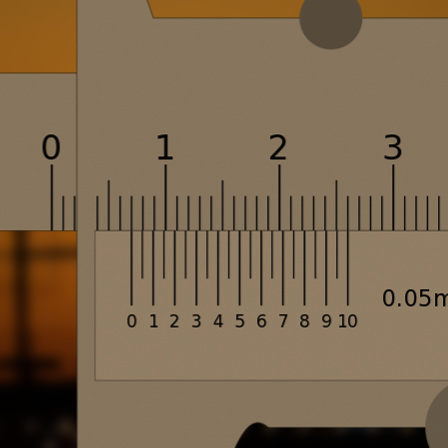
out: mm 7.0
